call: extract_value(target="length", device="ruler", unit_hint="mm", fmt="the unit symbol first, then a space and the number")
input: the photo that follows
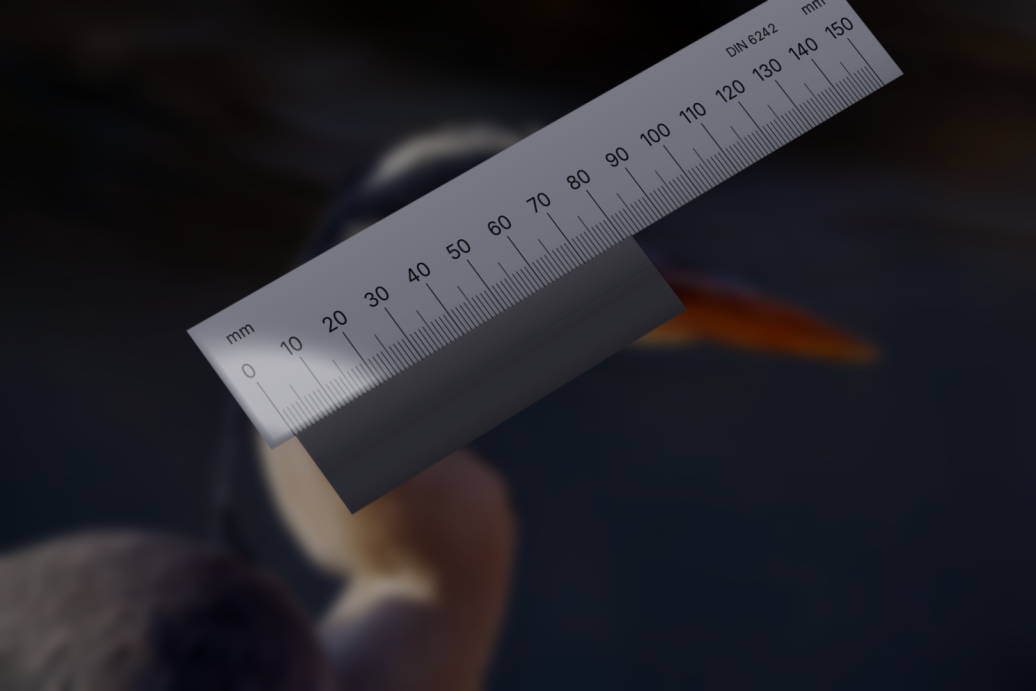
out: mm 82
